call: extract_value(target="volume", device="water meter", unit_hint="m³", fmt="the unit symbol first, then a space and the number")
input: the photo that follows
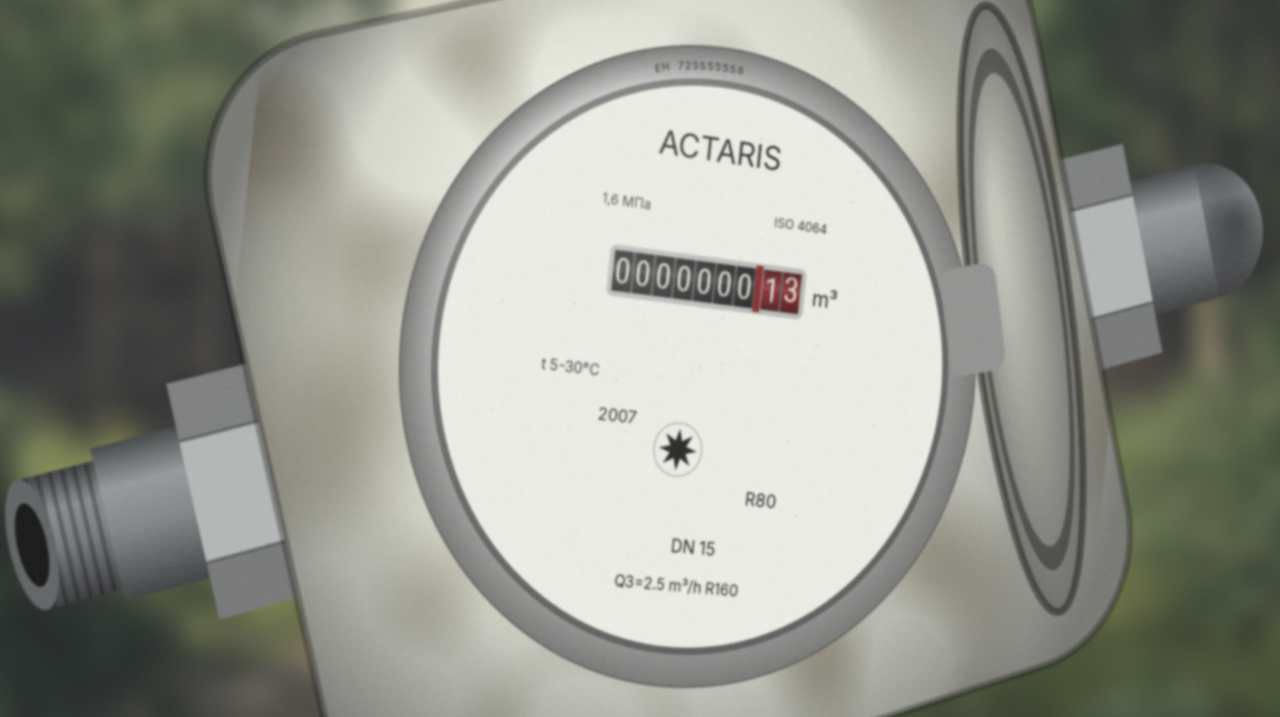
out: m³ 0.13
